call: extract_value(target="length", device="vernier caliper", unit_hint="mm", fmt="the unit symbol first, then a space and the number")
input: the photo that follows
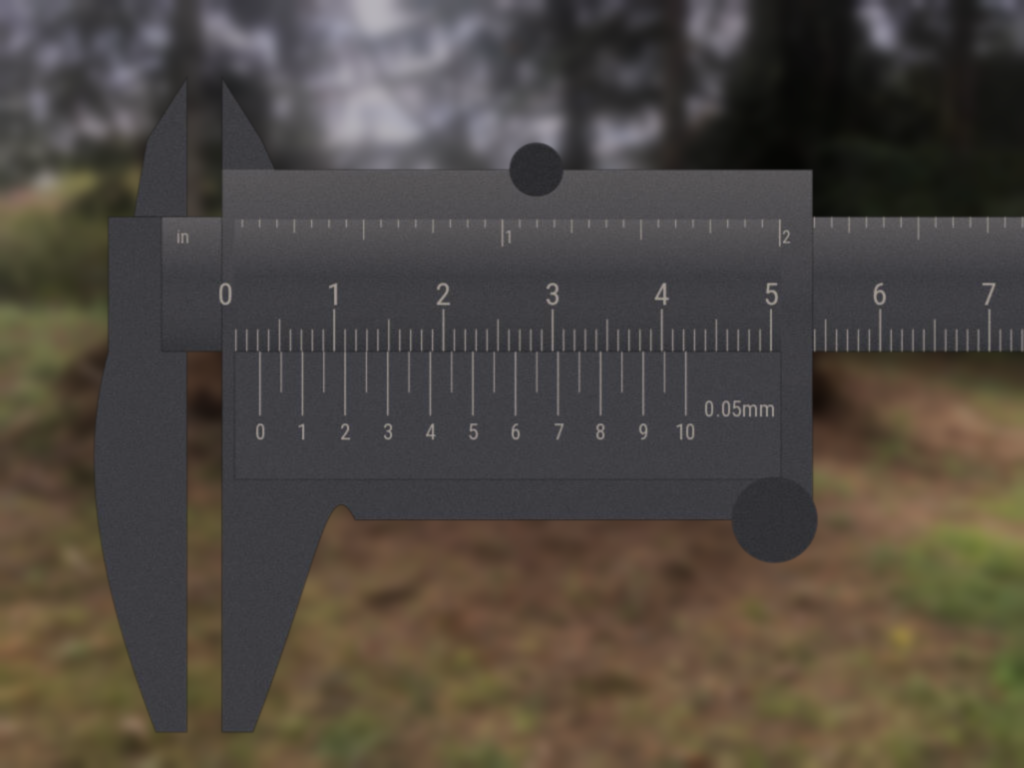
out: mm 3.2
